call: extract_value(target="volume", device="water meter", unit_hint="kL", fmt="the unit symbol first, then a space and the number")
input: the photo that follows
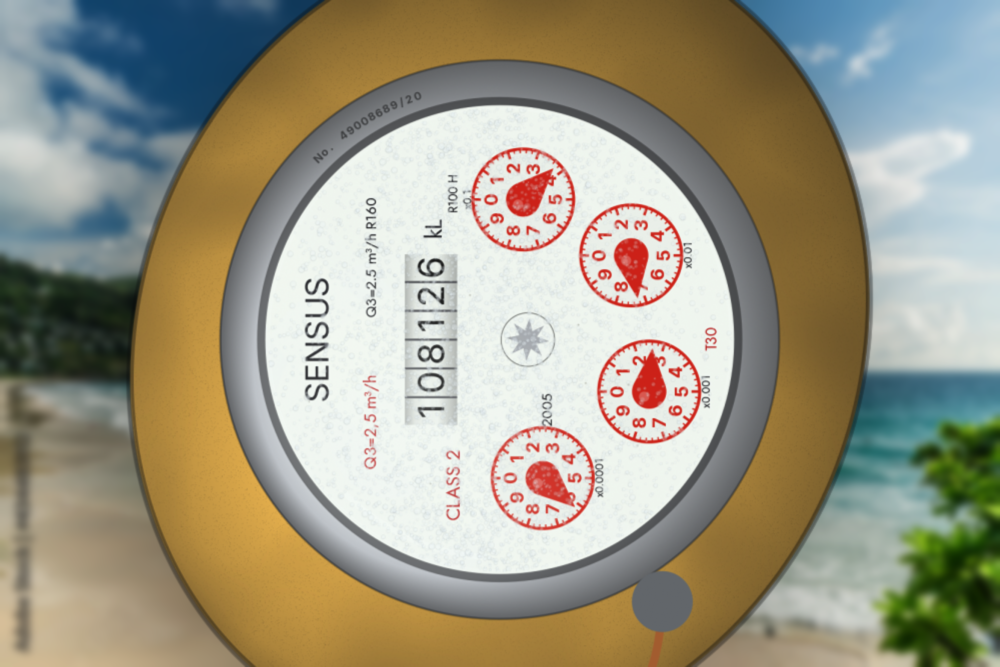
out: kL 108126.3726
